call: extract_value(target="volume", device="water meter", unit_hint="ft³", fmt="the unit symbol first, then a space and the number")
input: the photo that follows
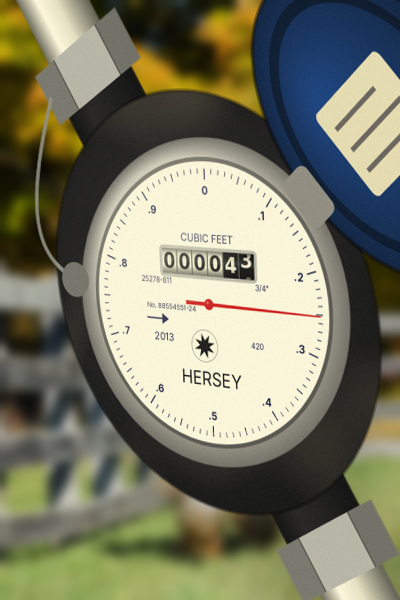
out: ft³ 43.25
